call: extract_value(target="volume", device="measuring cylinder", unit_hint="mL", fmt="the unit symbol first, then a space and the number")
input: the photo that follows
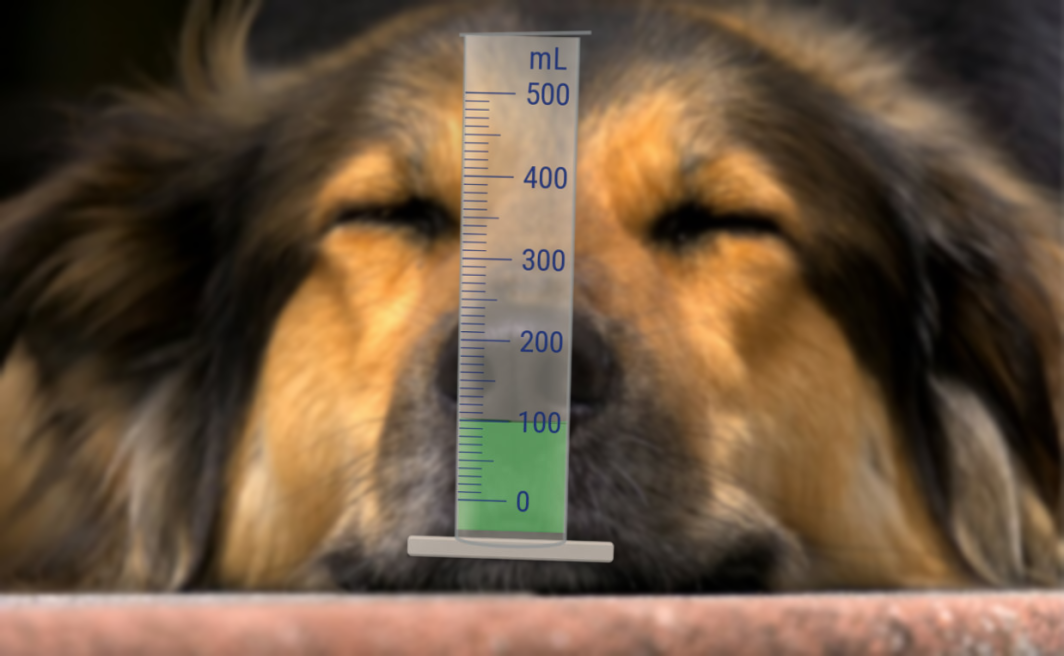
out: mL 100
